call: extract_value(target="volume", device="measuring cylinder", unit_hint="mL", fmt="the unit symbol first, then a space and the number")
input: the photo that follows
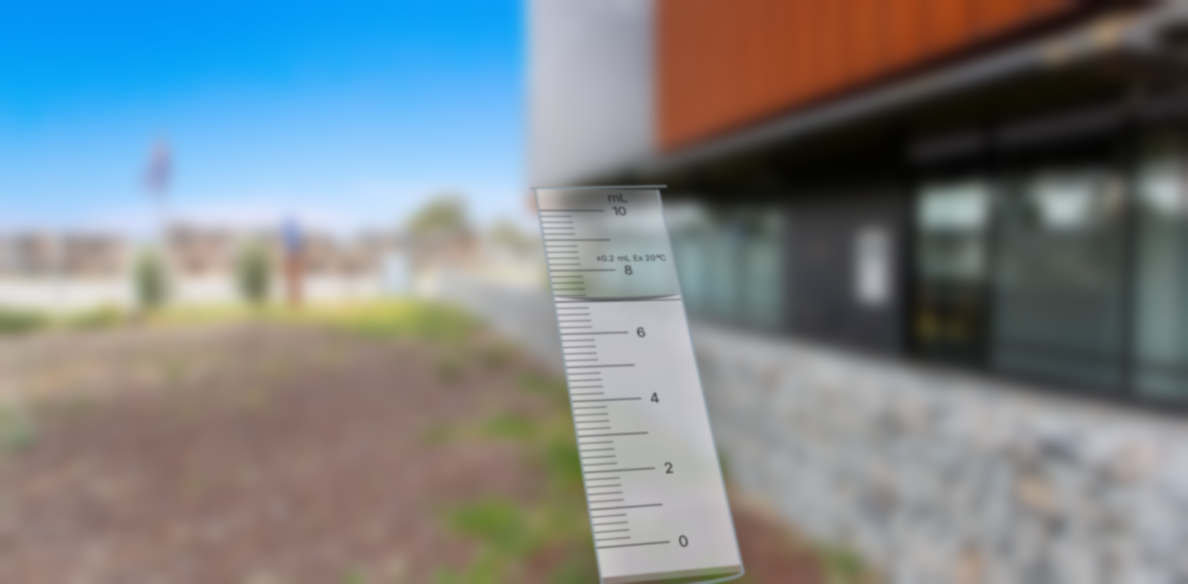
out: mL 7
